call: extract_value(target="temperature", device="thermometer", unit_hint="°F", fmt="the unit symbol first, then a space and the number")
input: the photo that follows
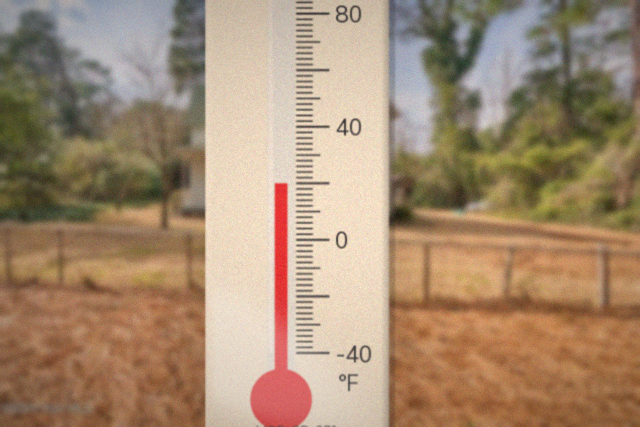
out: °F 20
